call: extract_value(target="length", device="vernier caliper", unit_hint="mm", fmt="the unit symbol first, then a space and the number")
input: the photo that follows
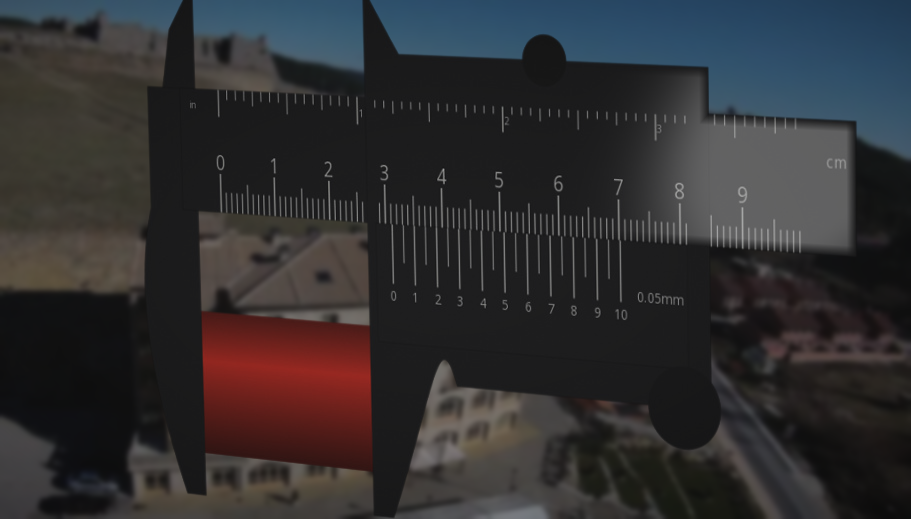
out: mm 31.2
